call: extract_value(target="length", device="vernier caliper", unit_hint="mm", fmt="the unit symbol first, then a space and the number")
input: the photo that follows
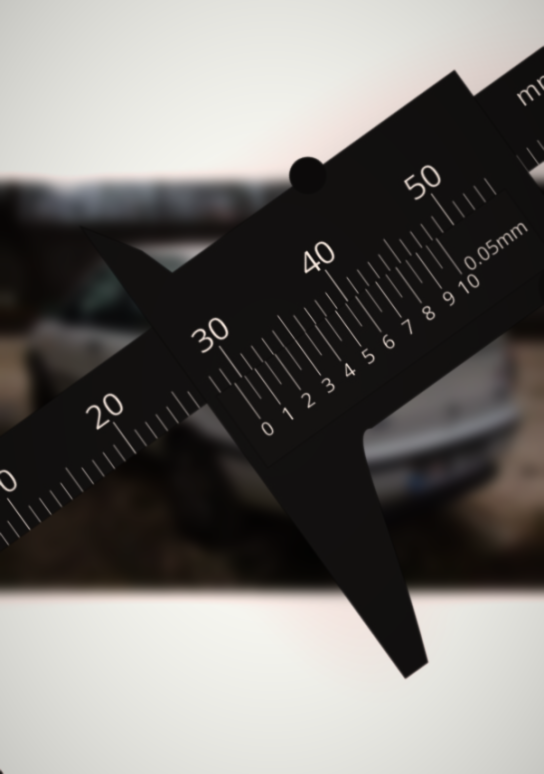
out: mm 29.3
